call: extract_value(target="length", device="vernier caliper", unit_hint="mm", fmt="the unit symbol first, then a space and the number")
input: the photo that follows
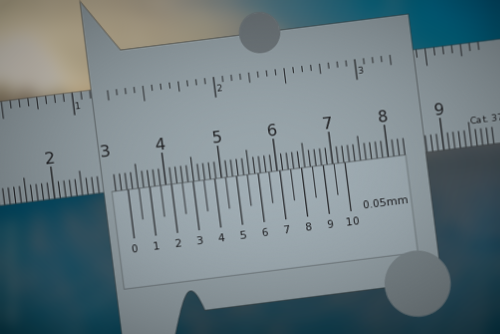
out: mm 33.2
